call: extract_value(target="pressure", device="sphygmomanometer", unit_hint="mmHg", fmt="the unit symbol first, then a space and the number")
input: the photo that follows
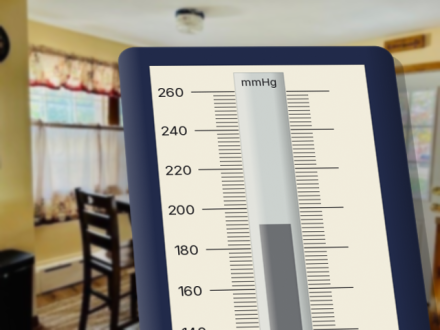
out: mmHg 192
